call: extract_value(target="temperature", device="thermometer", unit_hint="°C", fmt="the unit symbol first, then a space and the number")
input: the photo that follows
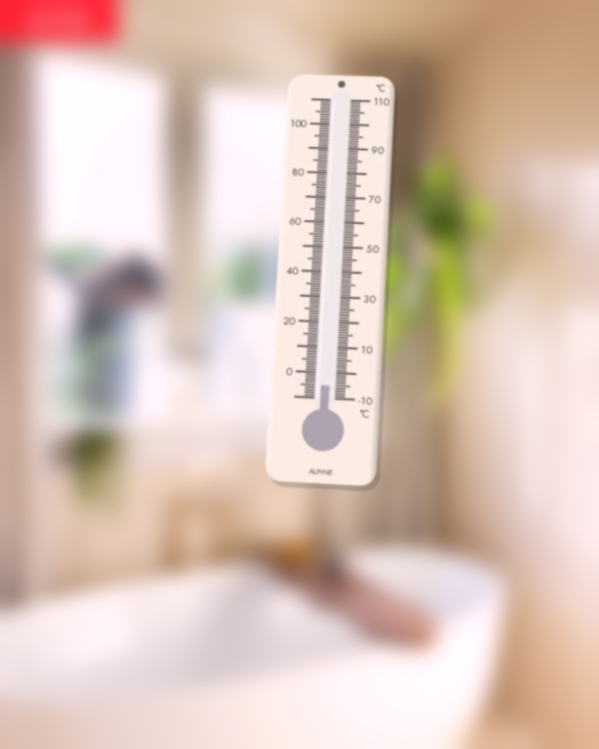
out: °C -5
